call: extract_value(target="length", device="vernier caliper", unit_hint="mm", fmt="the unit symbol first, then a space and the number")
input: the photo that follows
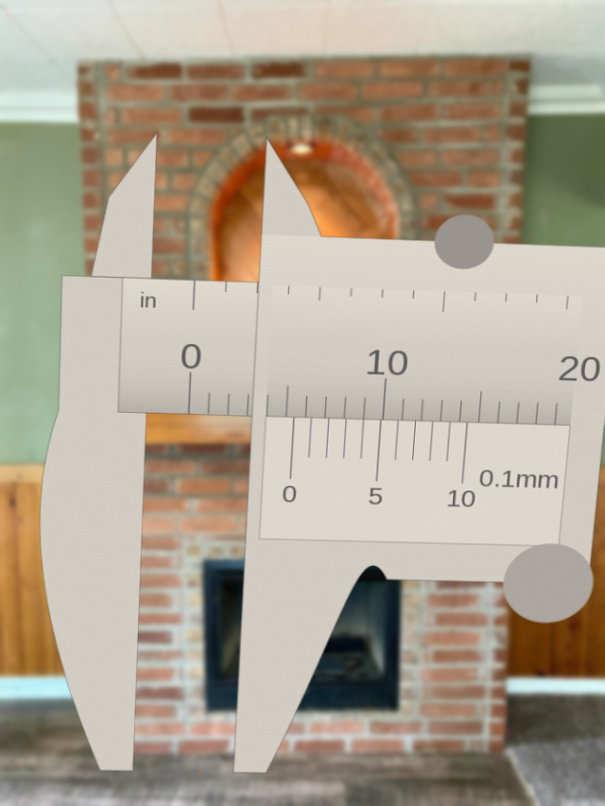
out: mm 5.4
